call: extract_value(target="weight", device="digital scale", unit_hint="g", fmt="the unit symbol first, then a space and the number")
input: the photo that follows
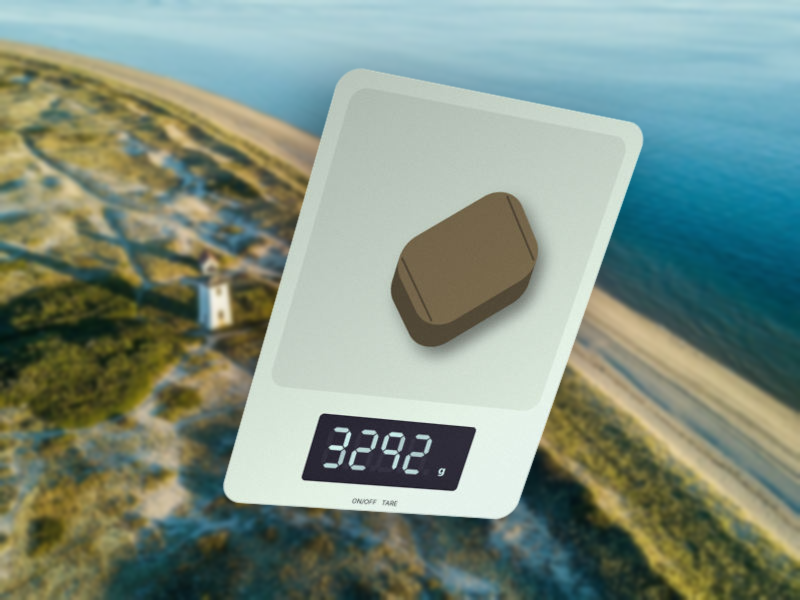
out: g 3292
